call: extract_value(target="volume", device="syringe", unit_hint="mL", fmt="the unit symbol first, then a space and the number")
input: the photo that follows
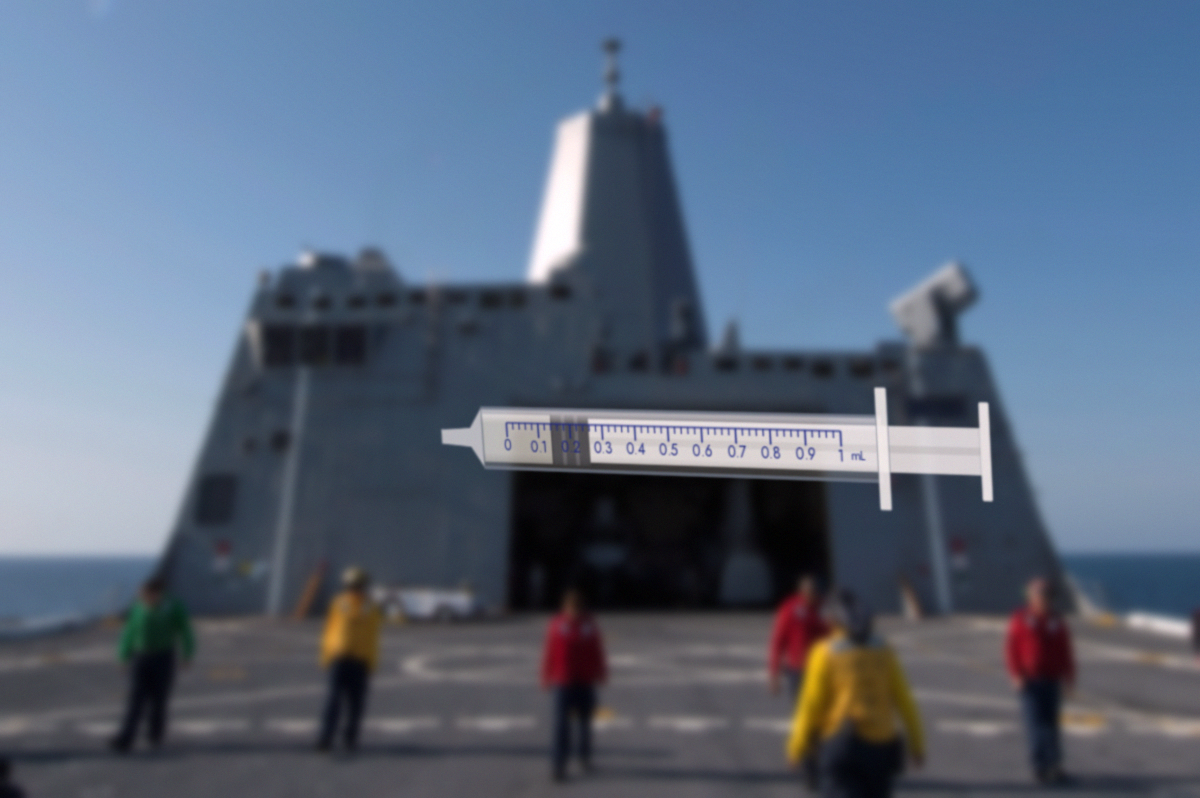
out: mL 0.14
